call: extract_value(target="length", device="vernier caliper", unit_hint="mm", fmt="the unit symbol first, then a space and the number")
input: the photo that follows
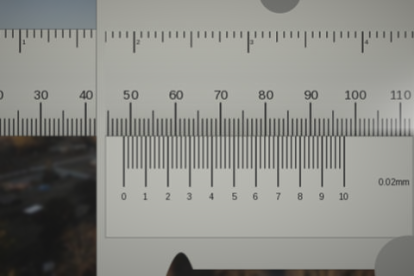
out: mm 48.5
